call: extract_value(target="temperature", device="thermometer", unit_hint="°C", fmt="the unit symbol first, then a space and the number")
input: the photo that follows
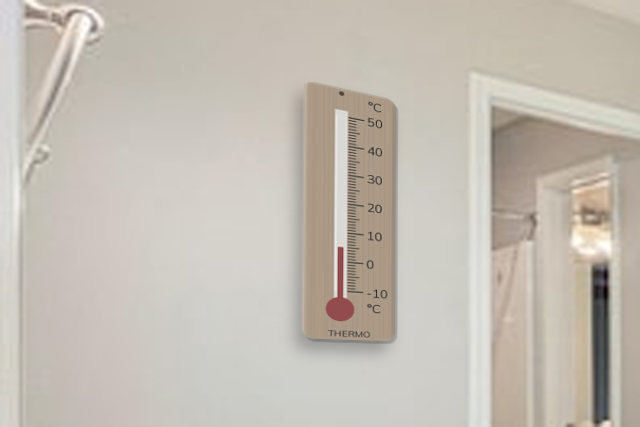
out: °C 5
